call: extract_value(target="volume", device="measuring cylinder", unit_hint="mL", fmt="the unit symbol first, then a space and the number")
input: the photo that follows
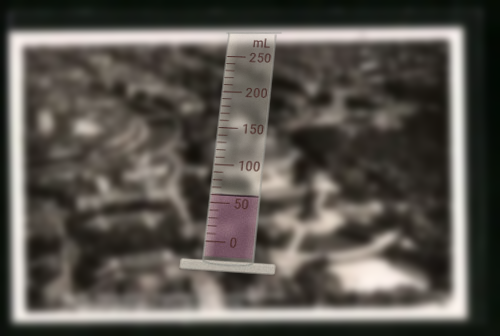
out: mL 60
